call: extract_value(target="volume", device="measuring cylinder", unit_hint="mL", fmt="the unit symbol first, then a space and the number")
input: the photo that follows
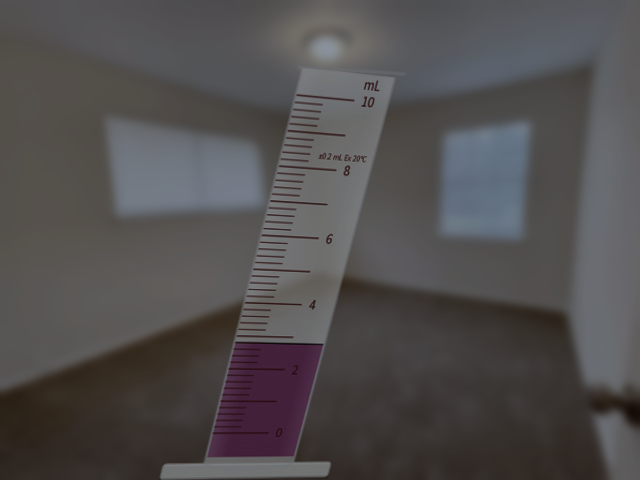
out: mL 2.8
